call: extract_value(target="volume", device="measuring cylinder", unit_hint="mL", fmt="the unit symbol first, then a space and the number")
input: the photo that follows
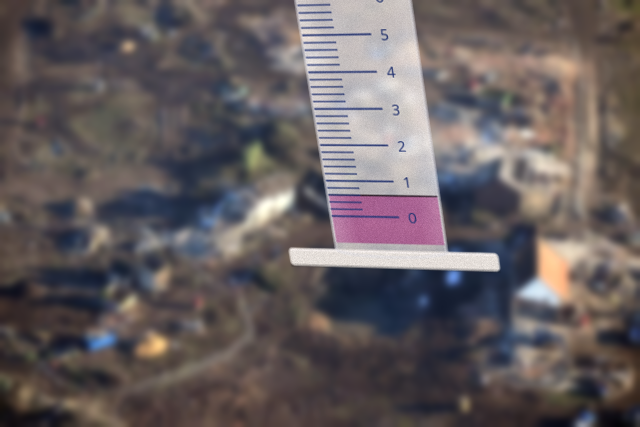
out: mL 0.6
